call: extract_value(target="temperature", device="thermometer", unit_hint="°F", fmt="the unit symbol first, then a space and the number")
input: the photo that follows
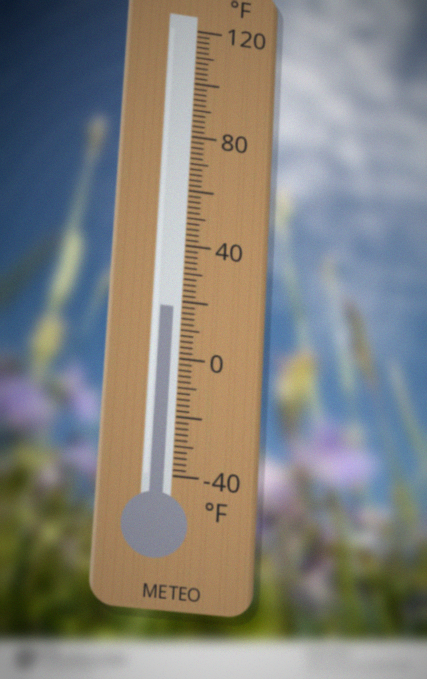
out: °F 18
